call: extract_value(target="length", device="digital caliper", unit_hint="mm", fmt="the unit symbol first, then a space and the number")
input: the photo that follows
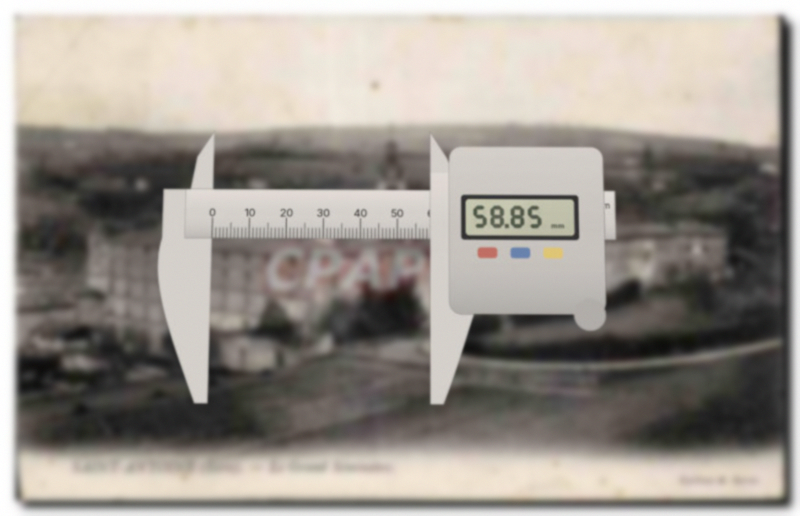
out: mm 58.85
